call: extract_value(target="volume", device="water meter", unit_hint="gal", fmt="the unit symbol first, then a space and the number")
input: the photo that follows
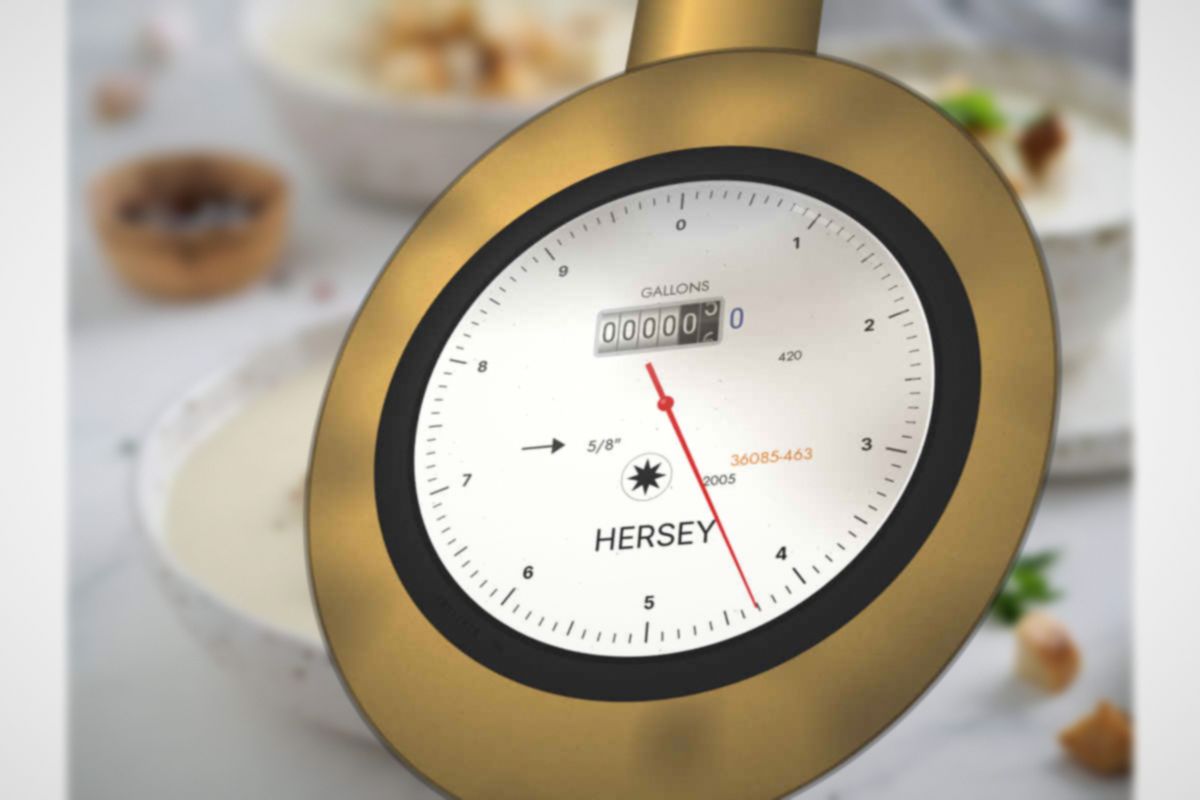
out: gal 54.3
